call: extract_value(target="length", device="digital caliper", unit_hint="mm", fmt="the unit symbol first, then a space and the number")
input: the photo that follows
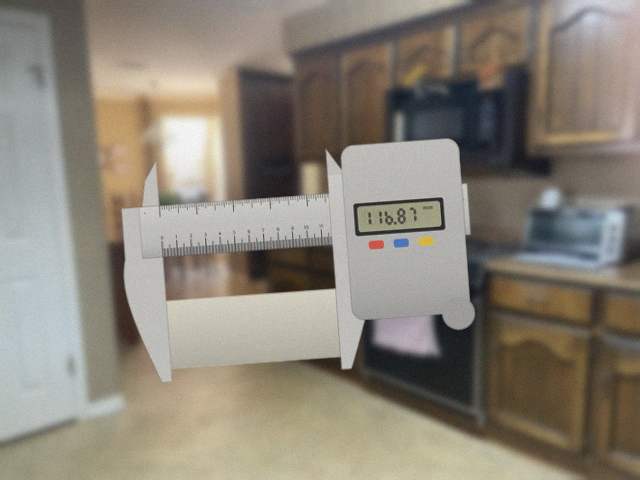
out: mm 116.87
